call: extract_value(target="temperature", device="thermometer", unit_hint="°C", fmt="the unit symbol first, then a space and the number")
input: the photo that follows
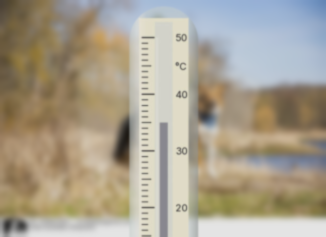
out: °C 35
